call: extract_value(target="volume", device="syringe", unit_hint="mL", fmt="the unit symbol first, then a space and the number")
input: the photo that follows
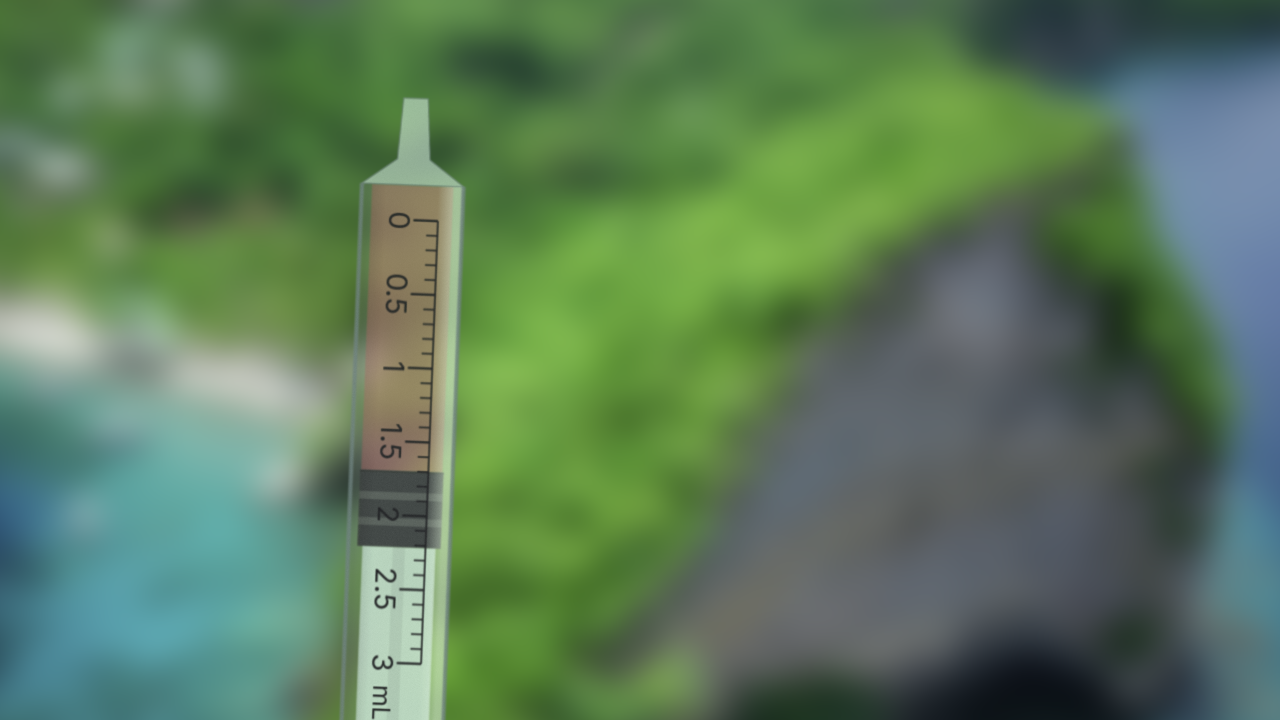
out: mL 1.7
